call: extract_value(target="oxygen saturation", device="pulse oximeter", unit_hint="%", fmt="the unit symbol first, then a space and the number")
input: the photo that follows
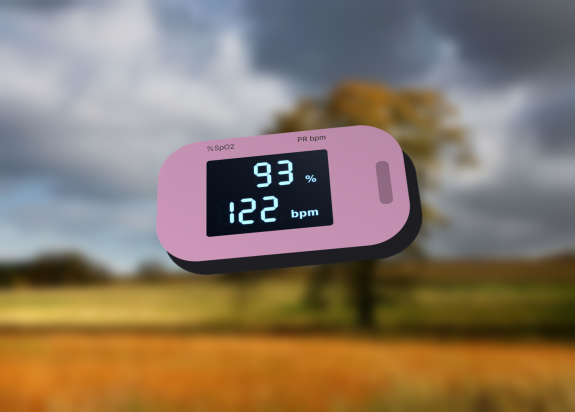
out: % 93
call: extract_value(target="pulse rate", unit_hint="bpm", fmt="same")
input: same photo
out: bpm 122
